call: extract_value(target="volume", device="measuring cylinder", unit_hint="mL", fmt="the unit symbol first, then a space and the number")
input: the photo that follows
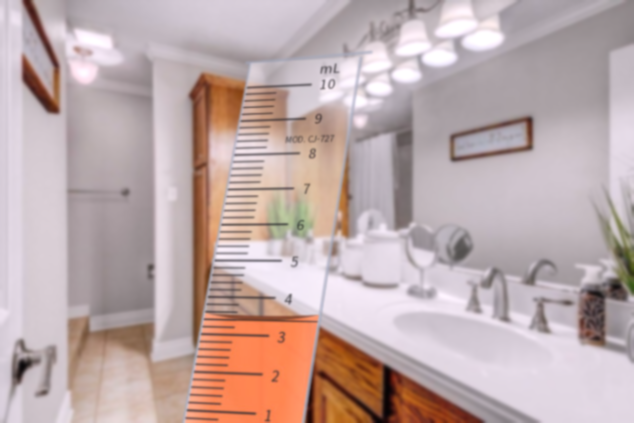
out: mL 3.4
